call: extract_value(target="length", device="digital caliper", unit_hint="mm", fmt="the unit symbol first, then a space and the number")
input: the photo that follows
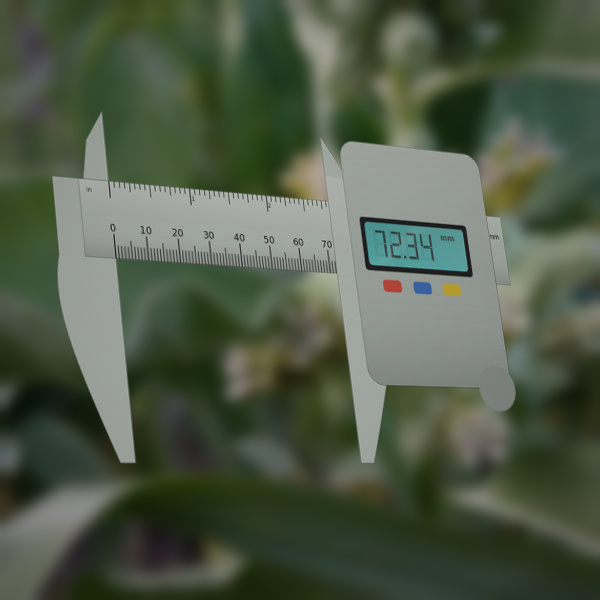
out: mm 72.34
